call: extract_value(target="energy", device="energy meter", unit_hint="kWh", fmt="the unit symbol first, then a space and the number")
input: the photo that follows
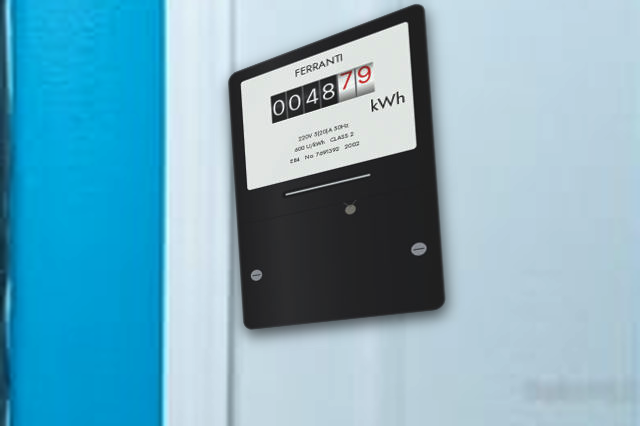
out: kWh 48.79
